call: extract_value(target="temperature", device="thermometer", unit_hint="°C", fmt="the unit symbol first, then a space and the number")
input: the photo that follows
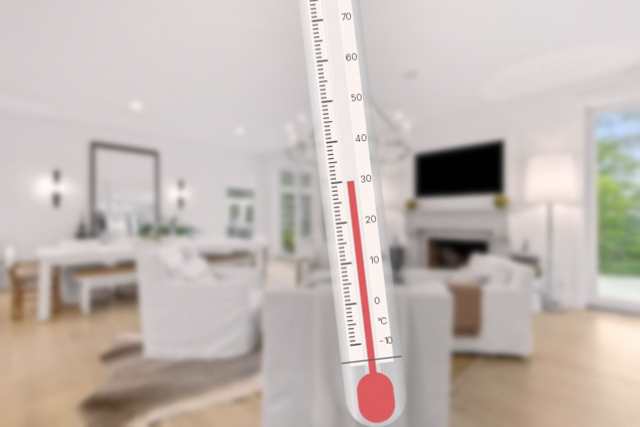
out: °C 30
